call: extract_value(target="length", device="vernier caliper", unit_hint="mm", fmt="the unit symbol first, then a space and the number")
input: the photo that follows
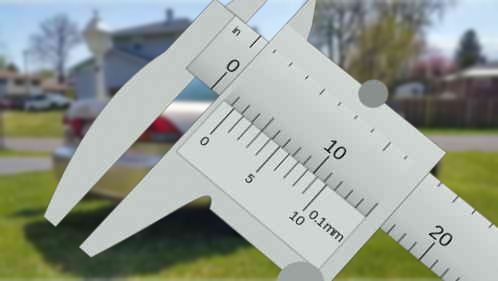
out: mm 2.3
